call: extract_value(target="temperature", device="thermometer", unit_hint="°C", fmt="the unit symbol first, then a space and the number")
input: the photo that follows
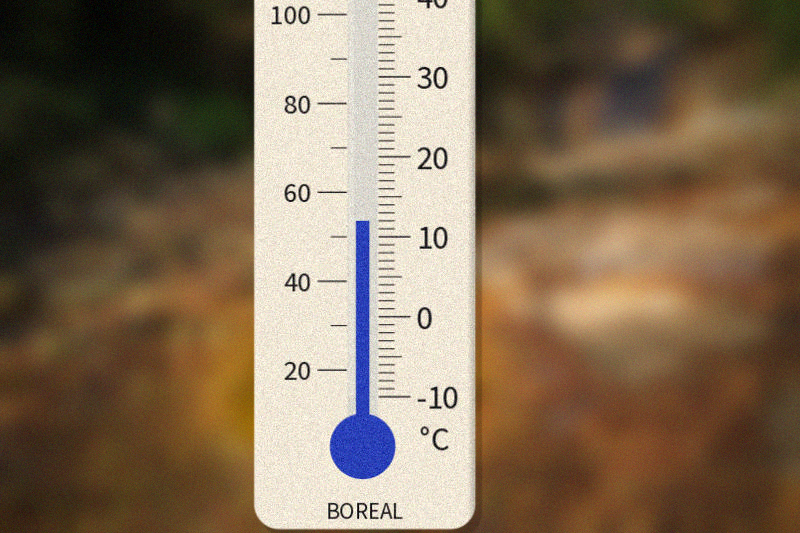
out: °C 12
